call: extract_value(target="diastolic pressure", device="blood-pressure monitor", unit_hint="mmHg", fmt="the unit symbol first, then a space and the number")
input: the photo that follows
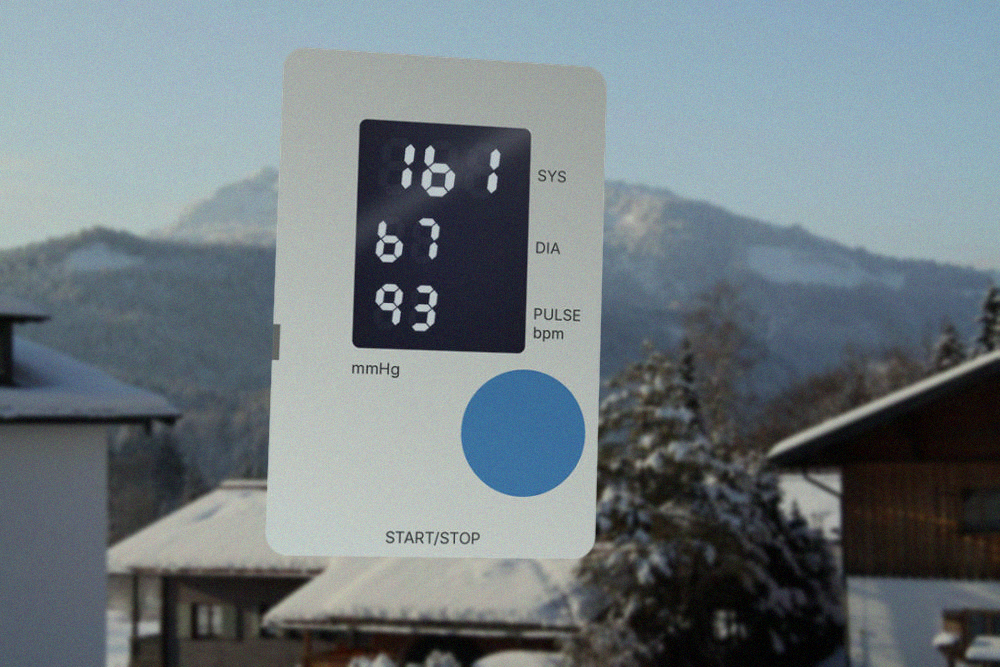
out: mmHg 67
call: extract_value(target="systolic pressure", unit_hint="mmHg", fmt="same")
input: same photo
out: mmHg 161
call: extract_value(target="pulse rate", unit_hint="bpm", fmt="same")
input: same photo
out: bpm 93
